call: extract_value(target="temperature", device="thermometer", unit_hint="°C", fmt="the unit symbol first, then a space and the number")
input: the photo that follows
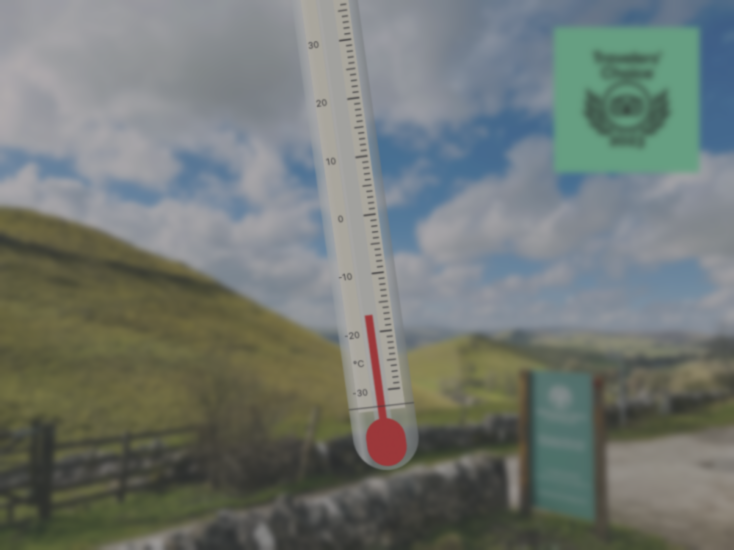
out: °C -17
